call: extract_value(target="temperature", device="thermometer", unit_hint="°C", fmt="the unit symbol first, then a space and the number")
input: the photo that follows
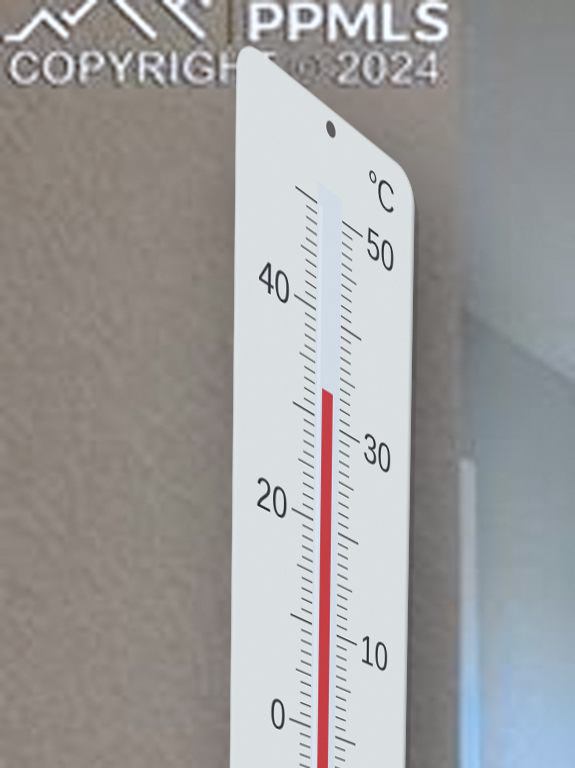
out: °C 33
